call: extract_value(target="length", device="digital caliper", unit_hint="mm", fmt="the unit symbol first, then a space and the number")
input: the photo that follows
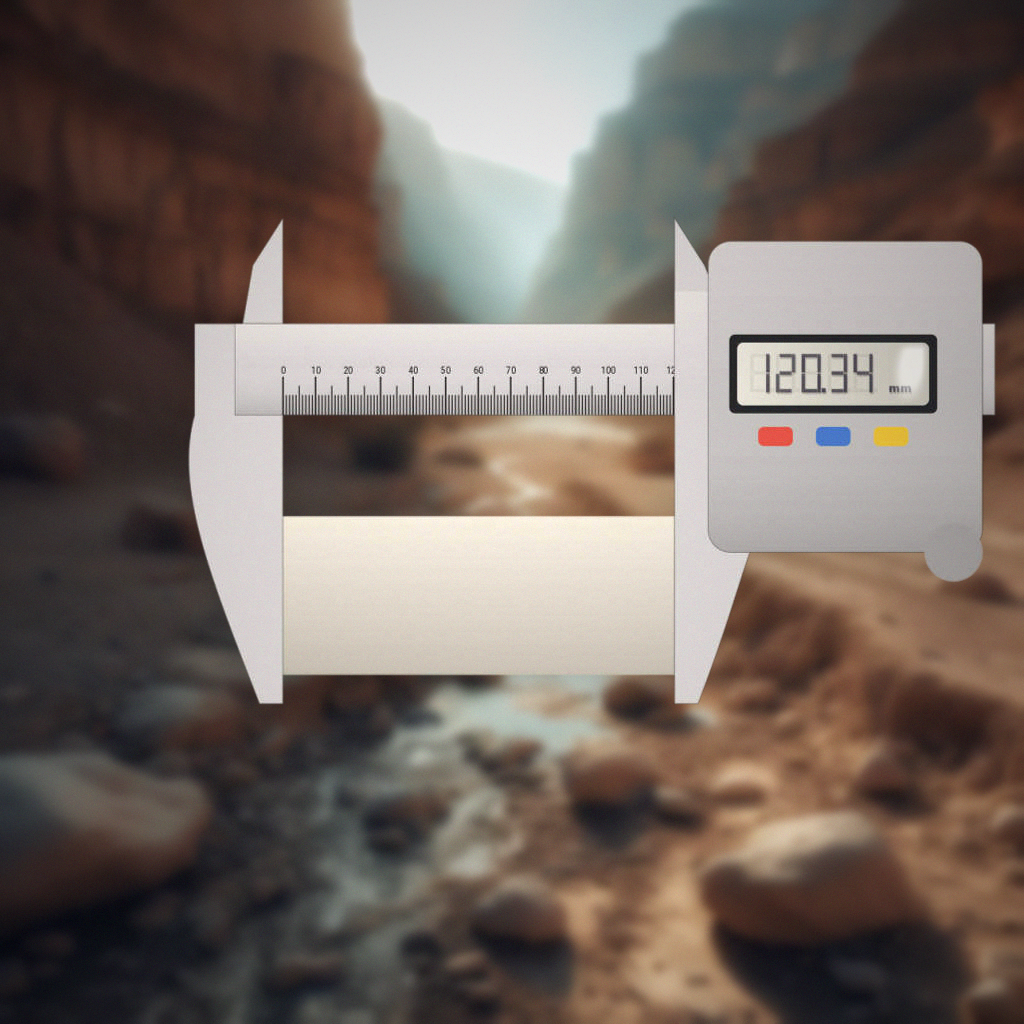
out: mm 120.34
